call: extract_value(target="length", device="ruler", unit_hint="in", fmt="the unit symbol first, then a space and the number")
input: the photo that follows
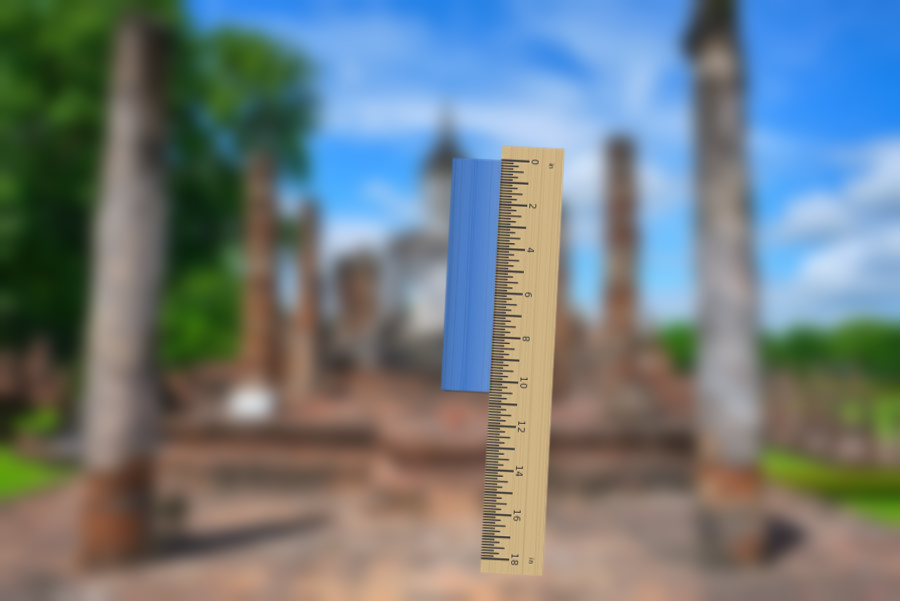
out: in 10.5
